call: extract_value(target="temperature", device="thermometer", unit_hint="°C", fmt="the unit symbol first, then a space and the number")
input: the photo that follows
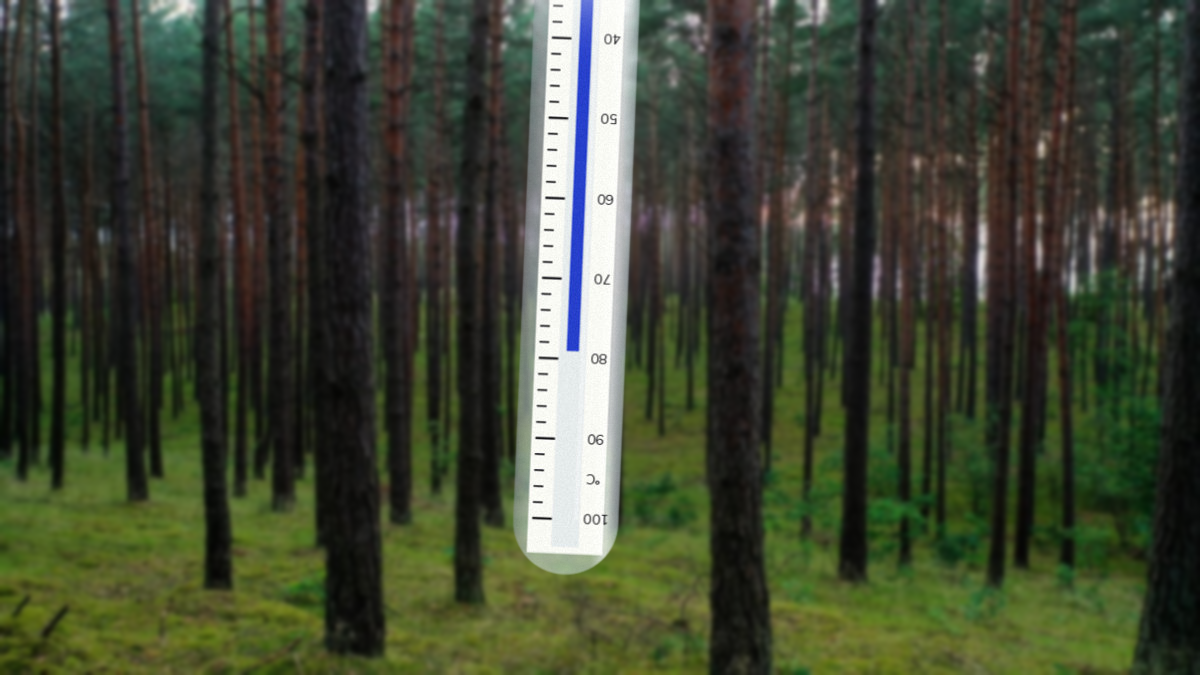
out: °C 79
